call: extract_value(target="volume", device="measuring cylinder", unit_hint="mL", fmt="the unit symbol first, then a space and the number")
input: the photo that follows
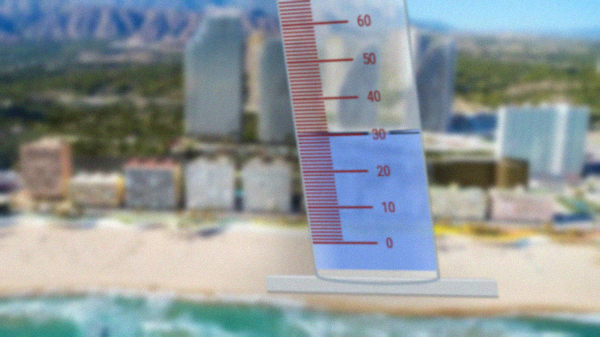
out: mL 30
